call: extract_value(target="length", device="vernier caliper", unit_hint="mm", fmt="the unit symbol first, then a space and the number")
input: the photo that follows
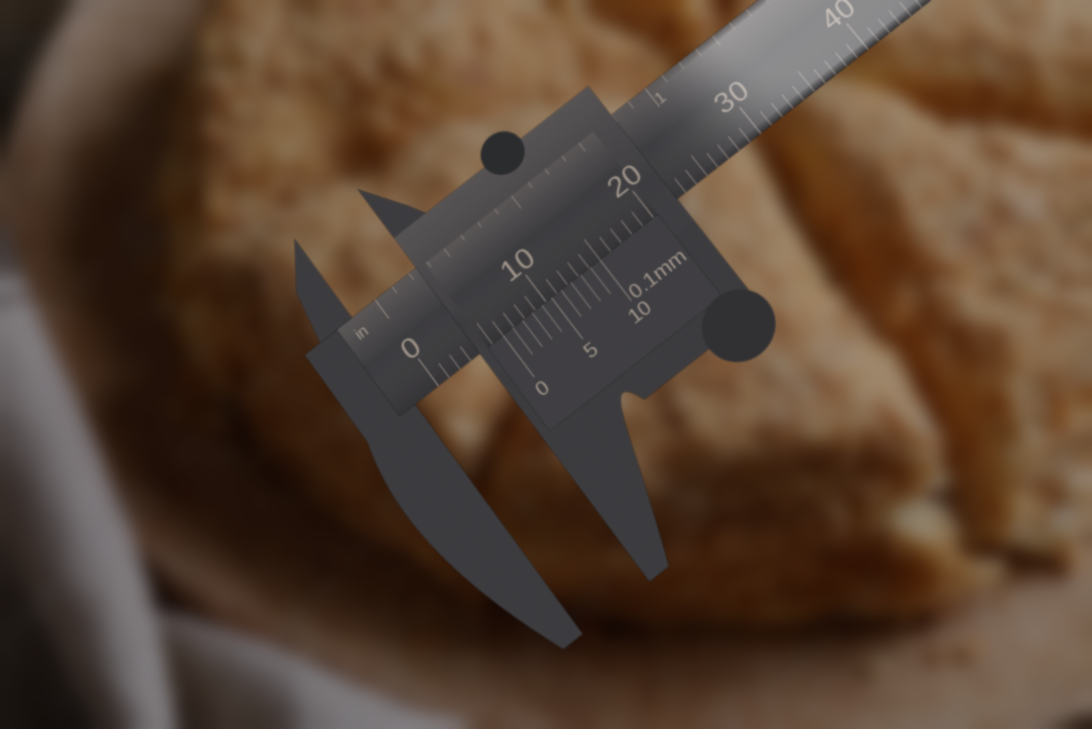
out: mm 6.0
